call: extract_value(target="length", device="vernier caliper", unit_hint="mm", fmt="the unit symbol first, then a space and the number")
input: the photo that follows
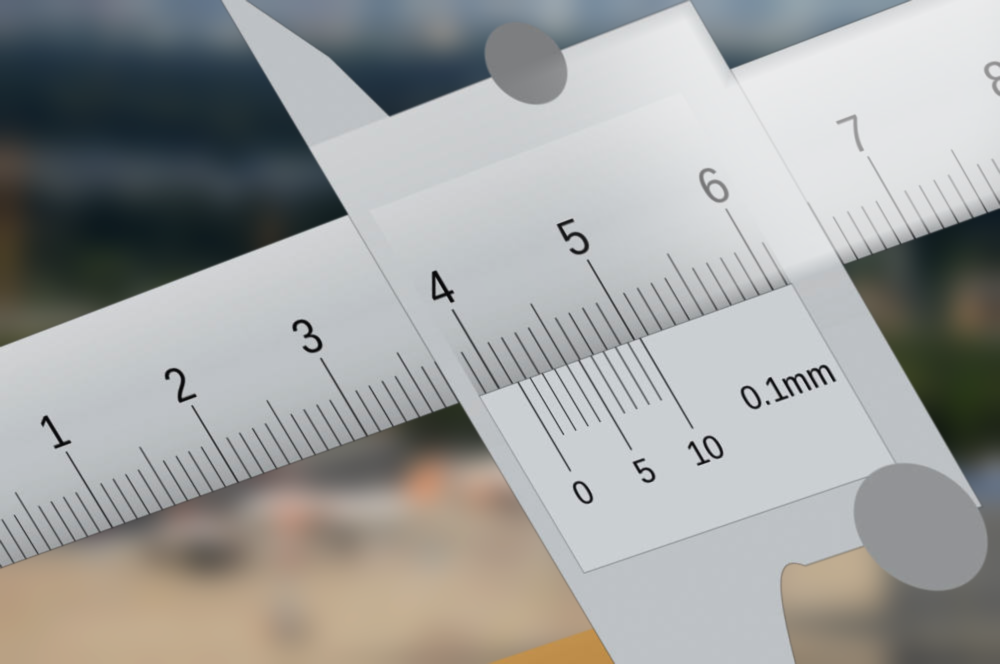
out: mm 41.4
